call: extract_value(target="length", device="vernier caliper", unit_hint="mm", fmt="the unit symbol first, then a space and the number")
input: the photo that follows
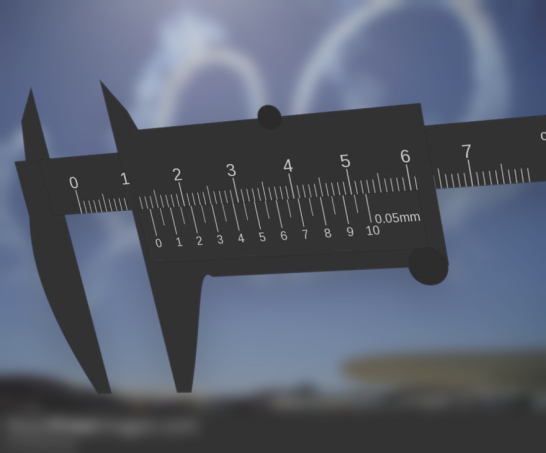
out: mm 13.4
